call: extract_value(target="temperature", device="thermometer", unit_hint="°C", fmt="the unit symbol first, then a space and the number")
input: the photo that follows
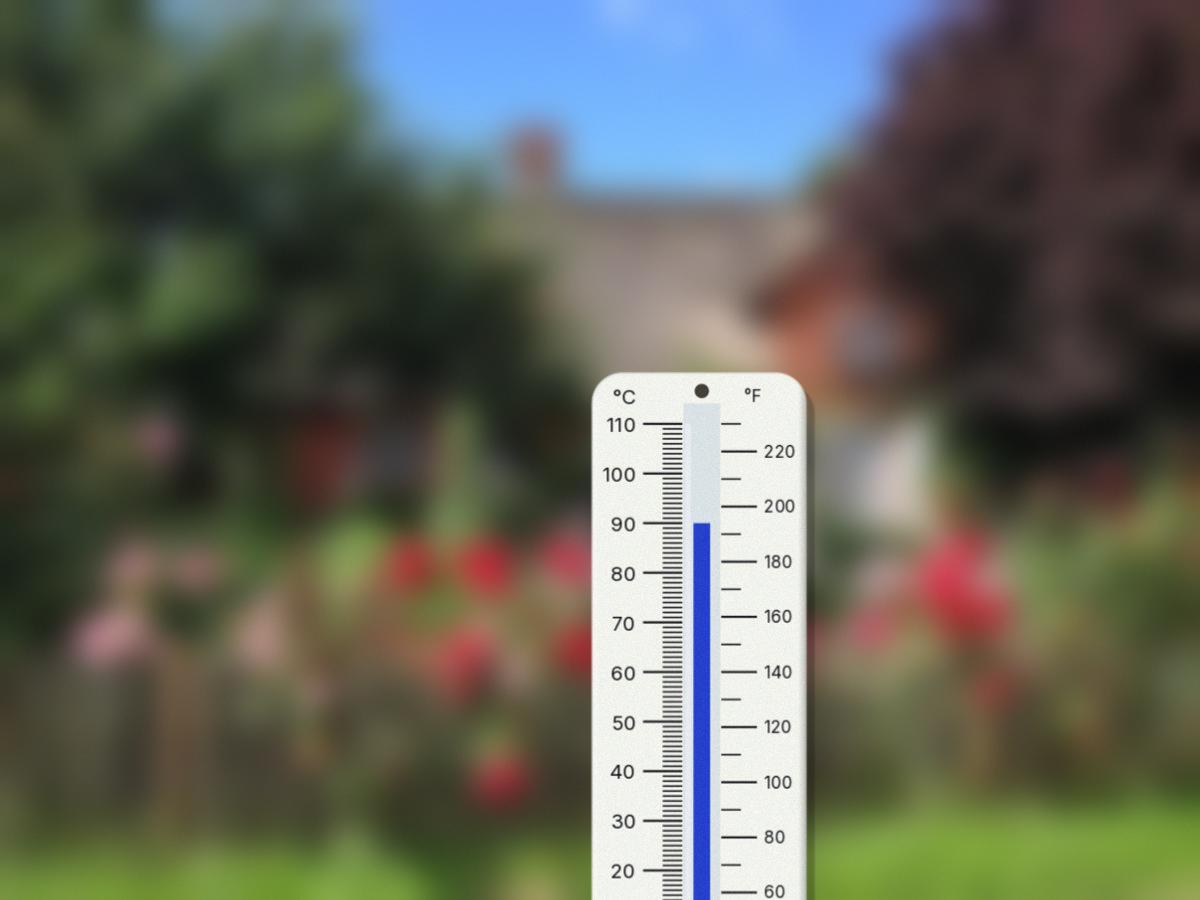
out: °C 90
